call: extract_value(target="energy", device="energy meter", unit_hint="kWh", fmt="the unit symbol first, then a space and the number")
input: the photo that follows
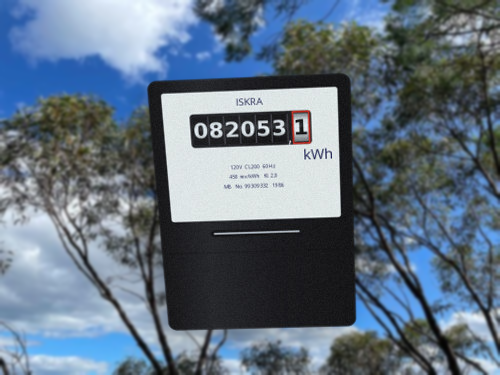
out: kWh 82053.1
